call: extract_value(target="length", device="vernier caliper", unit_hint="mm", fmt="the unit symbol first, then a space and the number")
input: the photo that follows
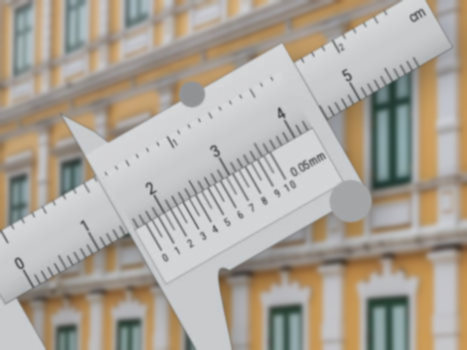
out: mm 17.2
